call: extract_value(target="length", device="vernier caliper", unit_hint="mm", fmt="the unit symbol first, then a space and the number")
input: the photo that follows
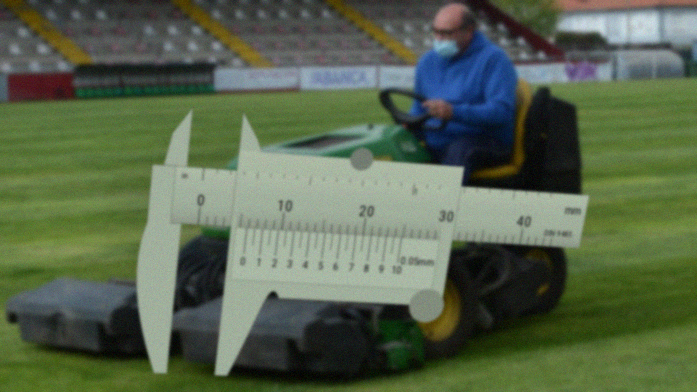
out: mm 5.8
